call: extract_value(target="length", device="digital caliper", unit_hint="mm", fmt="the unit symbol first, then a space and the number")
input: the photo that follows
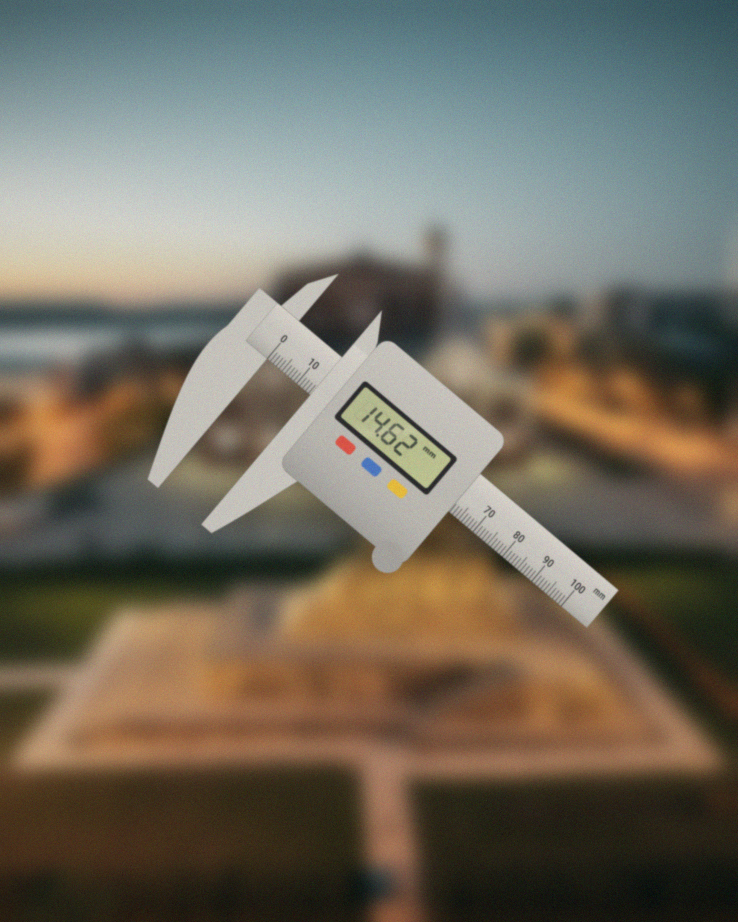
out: mm 14.62
